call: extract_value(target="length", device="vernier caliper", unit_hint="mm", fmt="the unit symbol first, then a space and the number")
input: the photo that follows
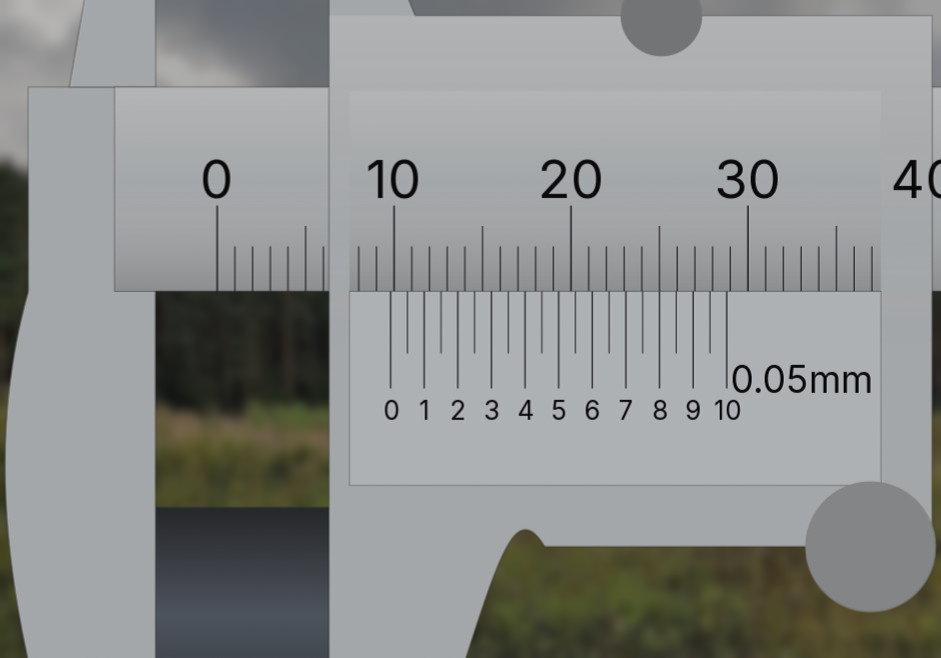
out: mm 9.8
